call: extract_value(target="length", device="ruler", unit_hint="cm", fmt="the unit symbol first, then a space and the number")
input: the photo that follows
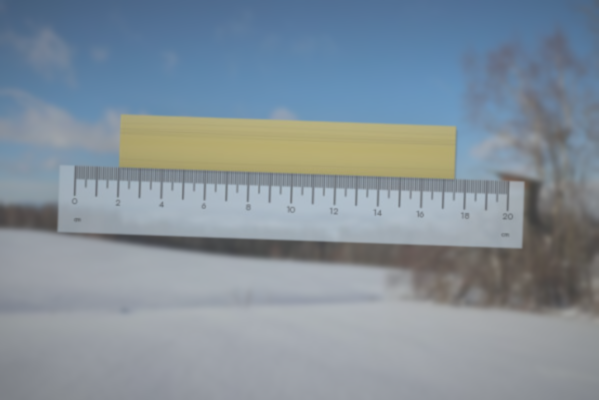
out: cm 15.5
